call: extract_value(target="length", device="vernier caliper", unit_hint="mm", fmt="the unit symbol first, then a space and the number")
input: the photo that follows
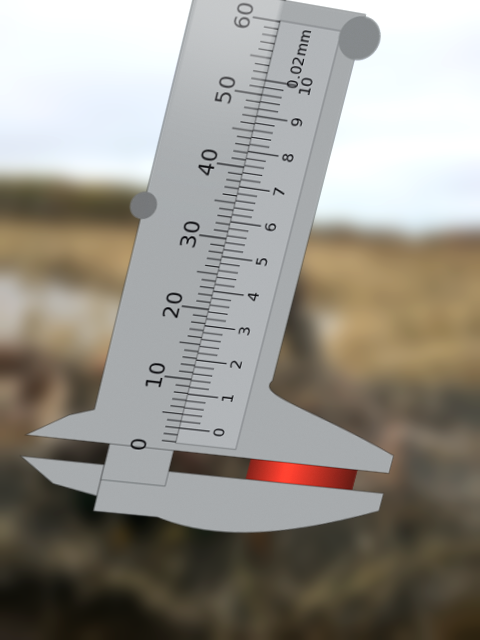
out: mm 3.0
